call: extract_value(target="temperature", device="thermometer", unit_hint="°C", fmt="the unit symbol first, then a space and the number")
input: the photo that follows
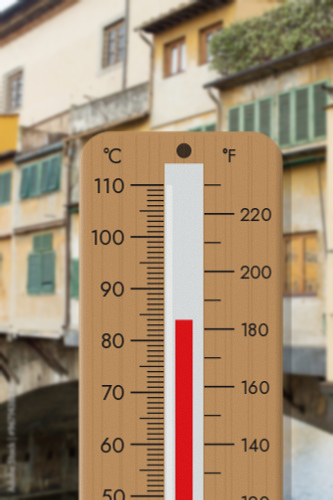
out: °C 84
